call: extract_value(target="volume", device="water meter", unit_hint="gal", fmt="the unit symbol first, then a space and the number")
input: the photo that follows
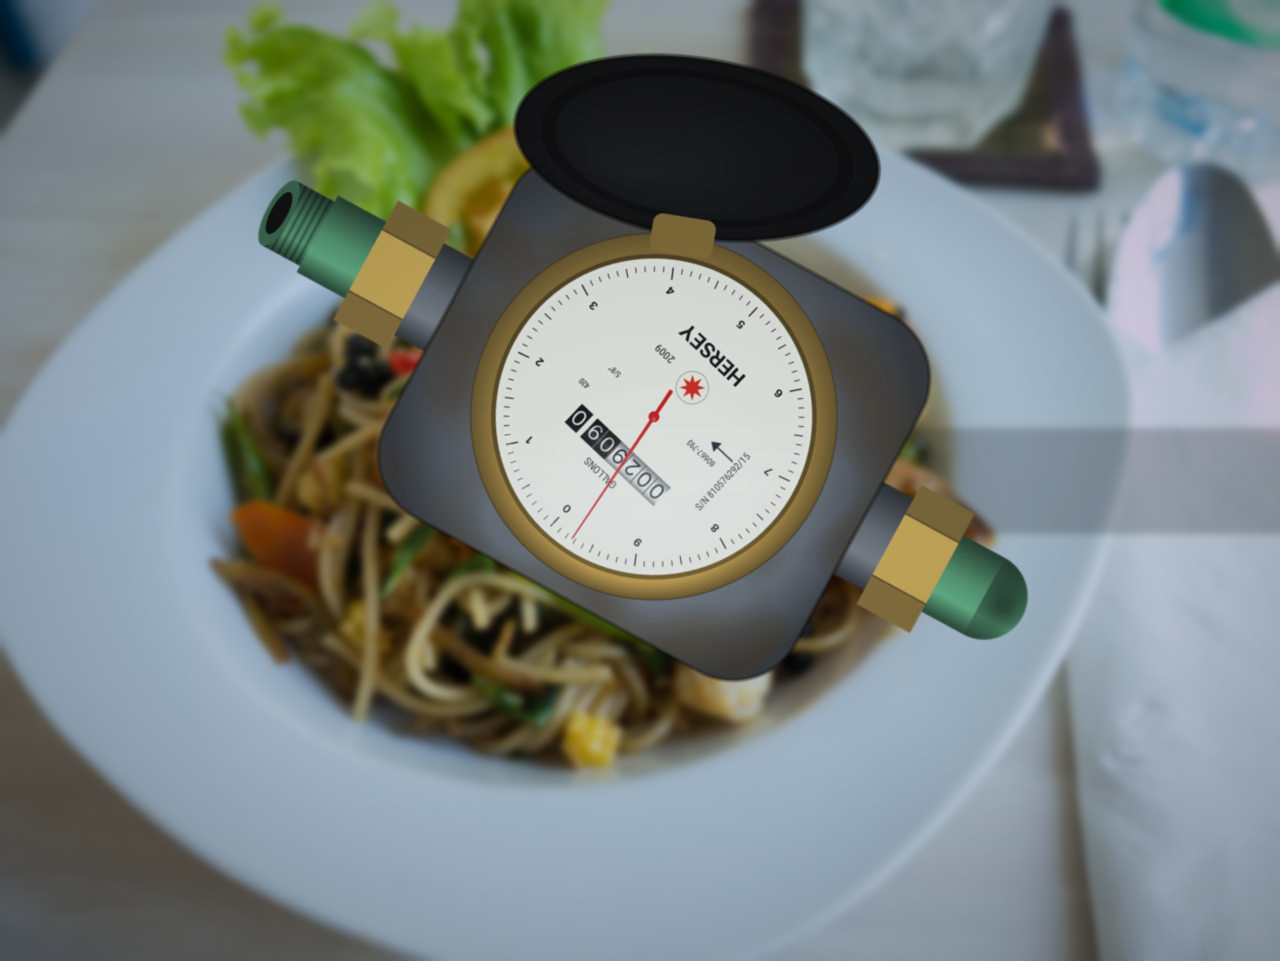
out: gal 29089.7
